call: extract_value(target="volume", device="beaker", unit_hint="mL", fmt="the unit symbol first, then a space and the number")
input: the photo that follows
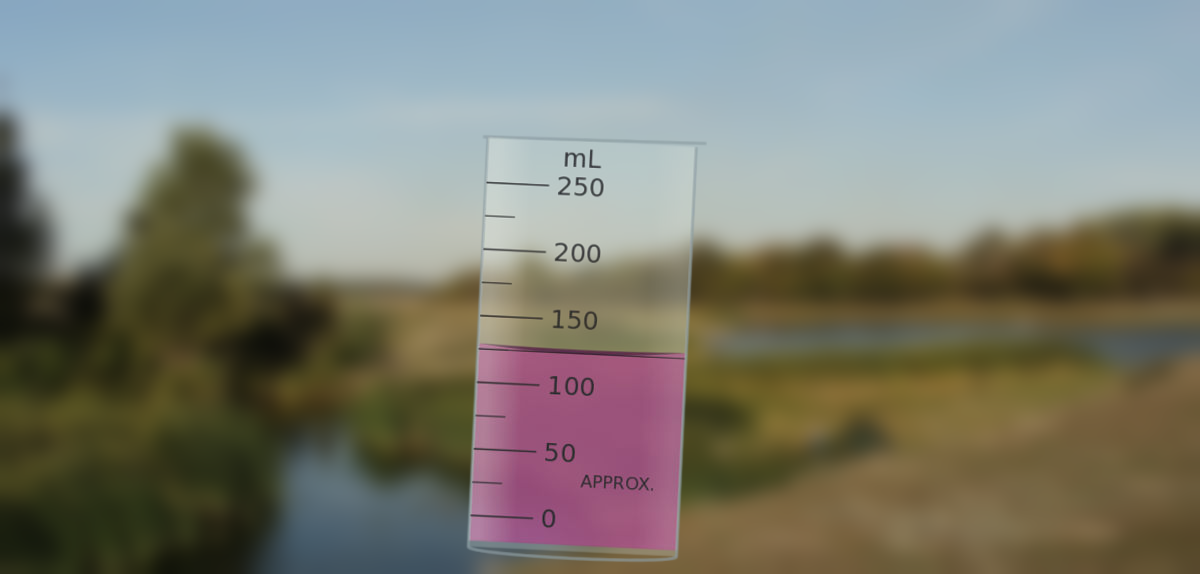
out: mL 125
